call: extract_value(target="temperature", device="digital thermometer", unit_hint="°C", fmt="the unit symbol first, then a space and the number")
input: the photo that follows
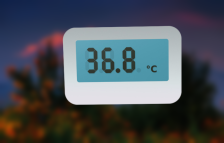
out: °C 36.8
